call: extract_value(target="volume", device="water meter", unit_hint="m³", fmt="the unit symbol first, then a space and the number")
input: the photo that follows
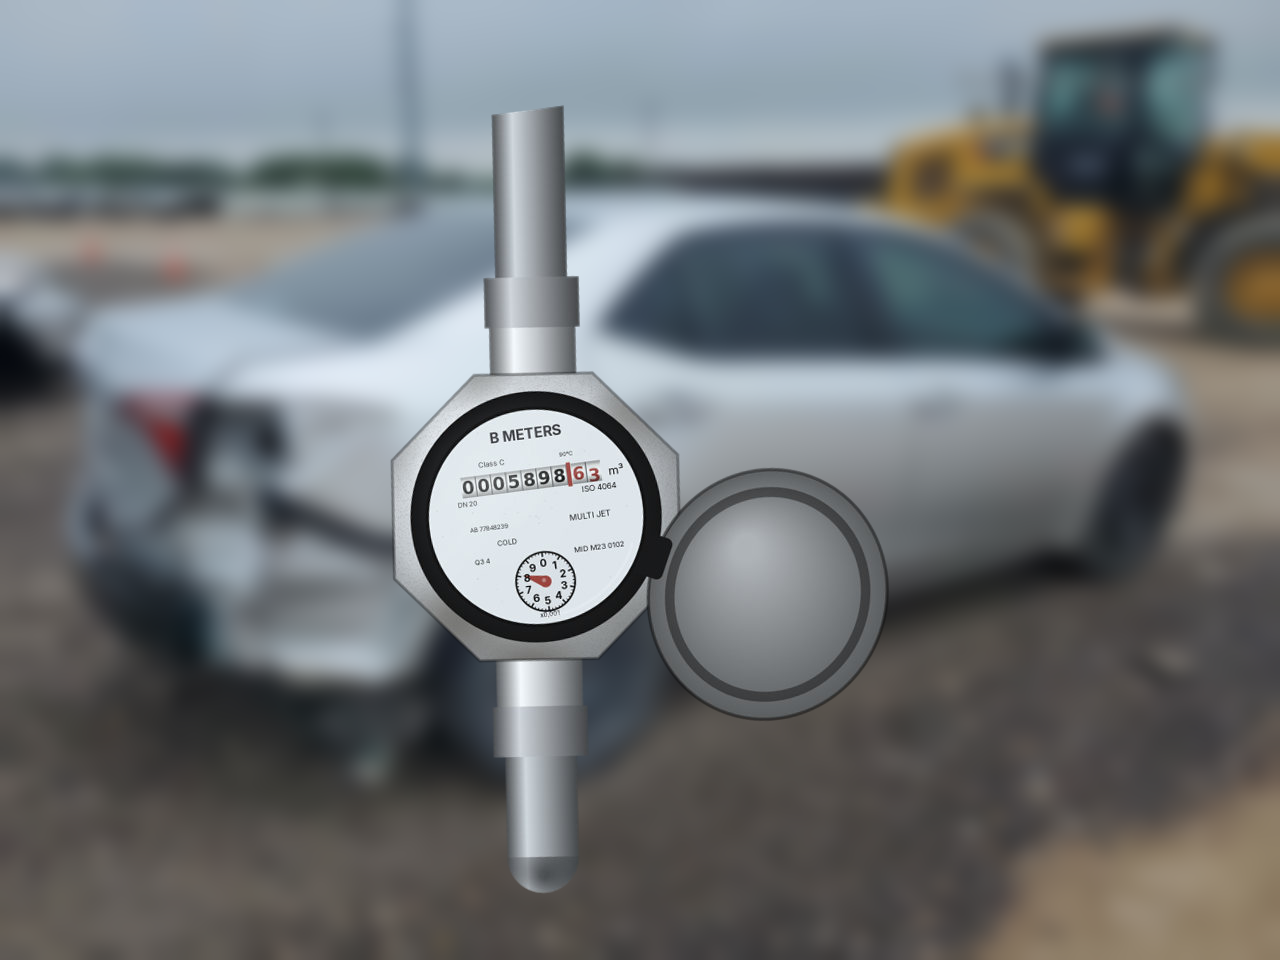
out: m³ 5898.628
